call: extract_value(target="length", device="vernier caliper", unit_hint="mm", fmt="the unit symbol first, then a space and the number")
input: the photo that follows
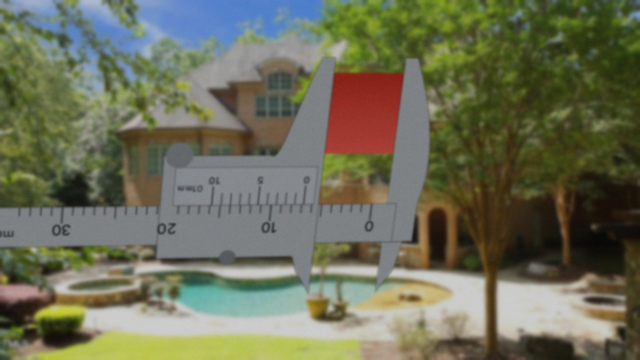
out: mm 6.8
